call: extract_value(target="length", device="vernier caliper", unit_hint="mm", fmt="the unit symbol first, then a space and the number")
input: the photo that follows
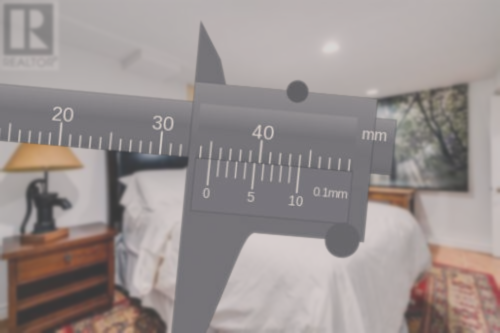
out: mm 35.0
